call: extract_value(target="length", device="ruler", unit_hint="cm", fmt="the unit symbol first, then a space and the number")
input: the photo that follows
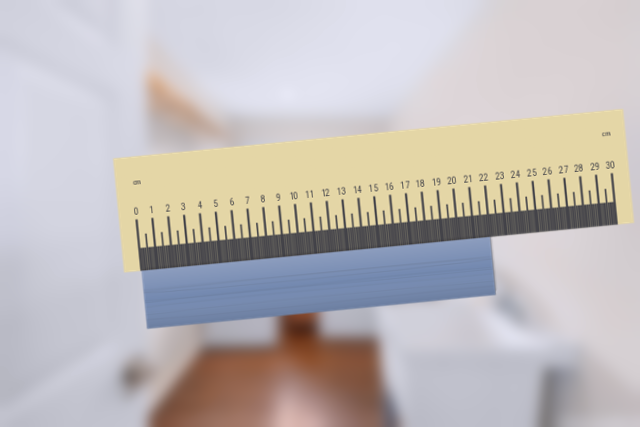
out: cm 22
